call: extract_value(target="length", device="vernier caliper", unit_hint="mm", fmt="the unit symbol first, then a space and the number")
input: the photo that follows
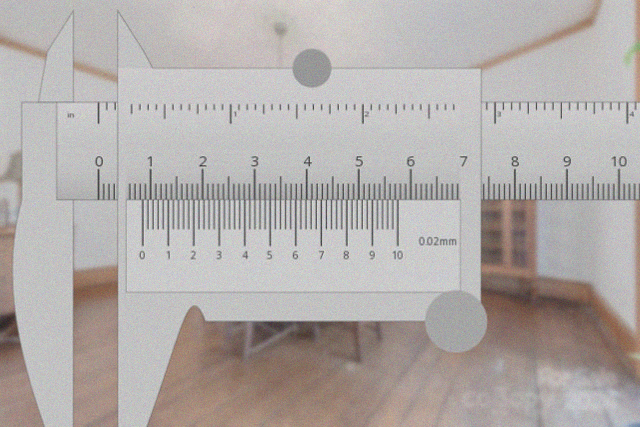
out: mm 8.5
